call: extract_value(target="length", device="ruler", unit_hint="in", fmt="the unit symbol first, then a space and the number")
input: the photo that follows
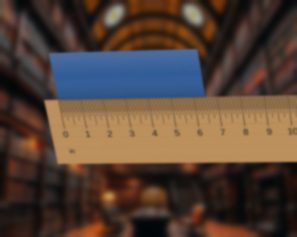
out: in 6.5
